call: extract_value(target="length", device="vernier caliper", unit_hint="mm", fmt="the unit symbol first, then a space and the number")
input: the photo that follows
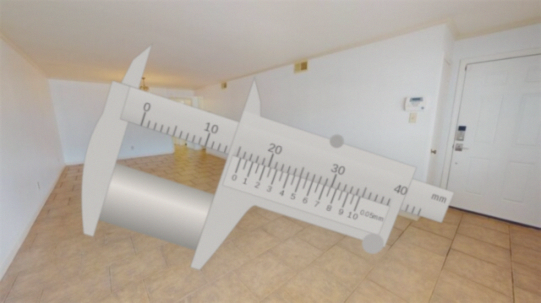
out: mm 15.6
